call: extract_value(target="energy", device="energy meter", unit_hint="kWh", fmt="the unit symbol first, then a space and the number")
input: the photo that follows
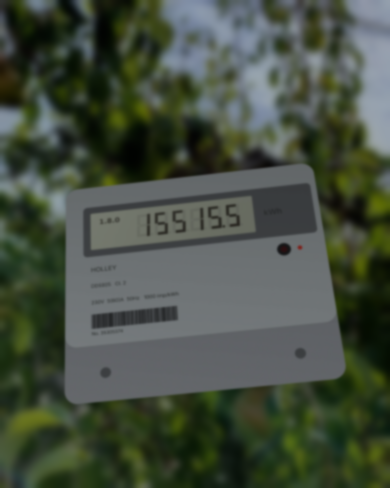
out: kWh 15515.5
